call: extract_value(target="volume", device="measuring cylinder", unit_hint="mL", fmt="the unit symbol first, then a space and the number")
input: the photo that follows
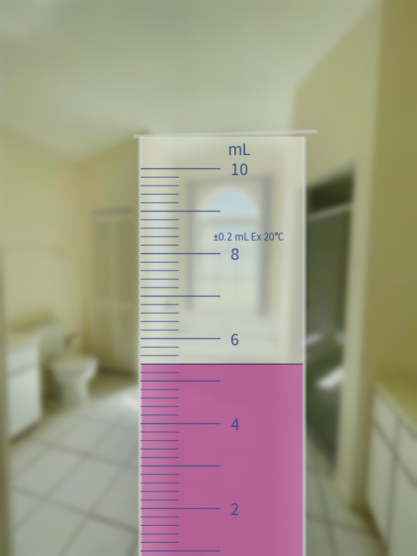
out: mL 5.4
